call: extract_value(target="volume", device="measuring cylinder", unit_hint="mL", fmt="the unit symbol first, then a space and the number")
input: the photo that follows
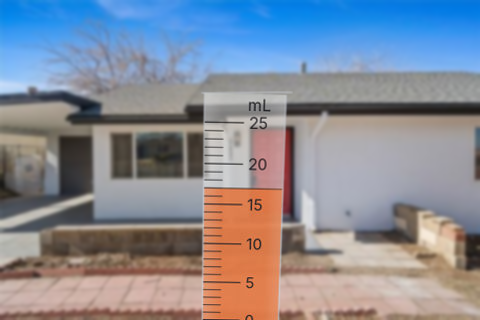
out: mL 17
